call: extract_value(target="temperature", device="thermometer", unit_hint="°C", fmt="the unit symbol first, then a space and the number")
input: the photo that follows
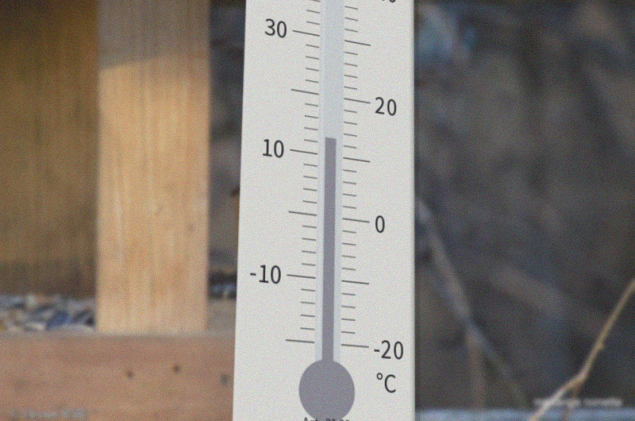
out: °C 13
